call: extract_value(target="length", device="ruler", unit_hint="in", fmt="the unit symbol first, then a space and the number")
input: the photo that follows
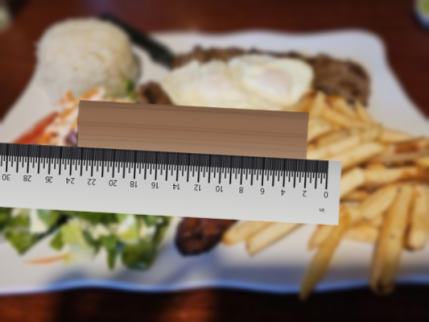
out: in 21.5
